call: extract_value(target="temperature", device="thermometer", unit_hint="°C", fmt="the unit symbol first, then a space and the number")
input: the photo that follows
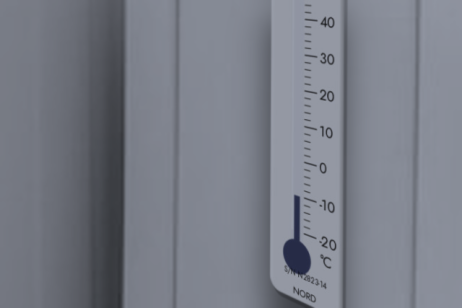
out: °C -10
